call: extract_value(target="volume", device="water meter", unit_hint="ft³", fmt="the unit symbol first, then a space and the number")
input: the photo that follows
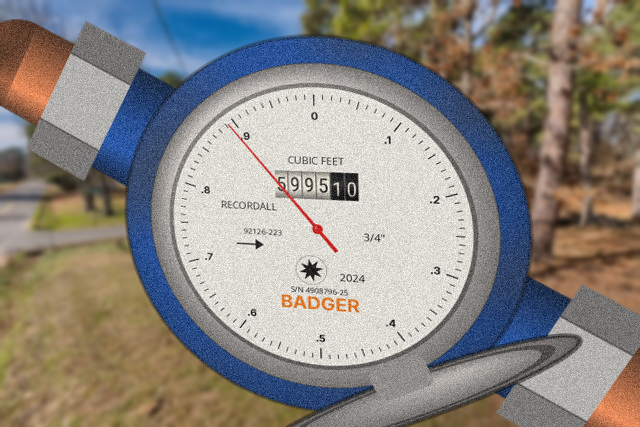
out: ft³ 599509.89
